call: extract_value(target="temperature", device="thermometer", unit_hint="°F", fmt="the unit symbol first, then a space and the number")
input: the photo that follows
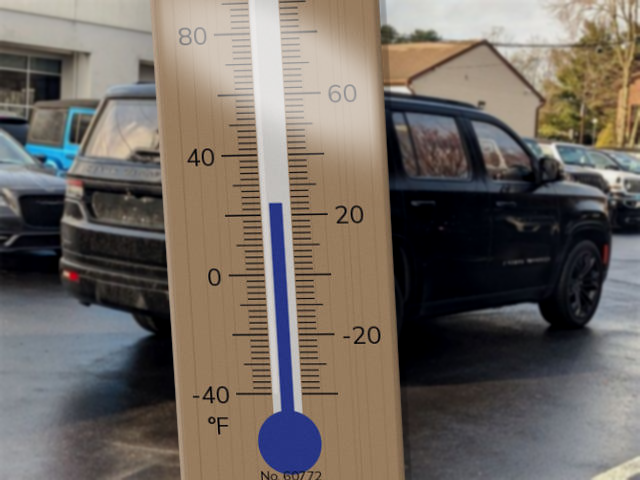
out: °F 24
